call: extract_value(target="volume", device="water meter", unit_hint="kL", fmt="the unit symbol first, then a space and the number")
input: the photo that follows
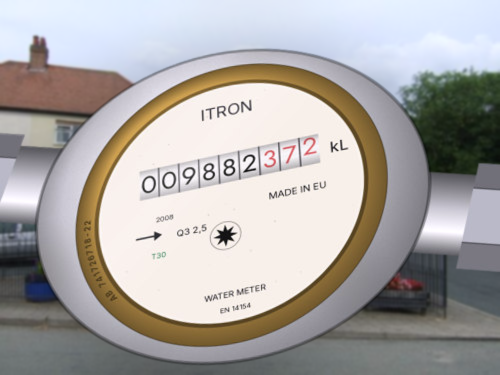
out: kL 9882.372
